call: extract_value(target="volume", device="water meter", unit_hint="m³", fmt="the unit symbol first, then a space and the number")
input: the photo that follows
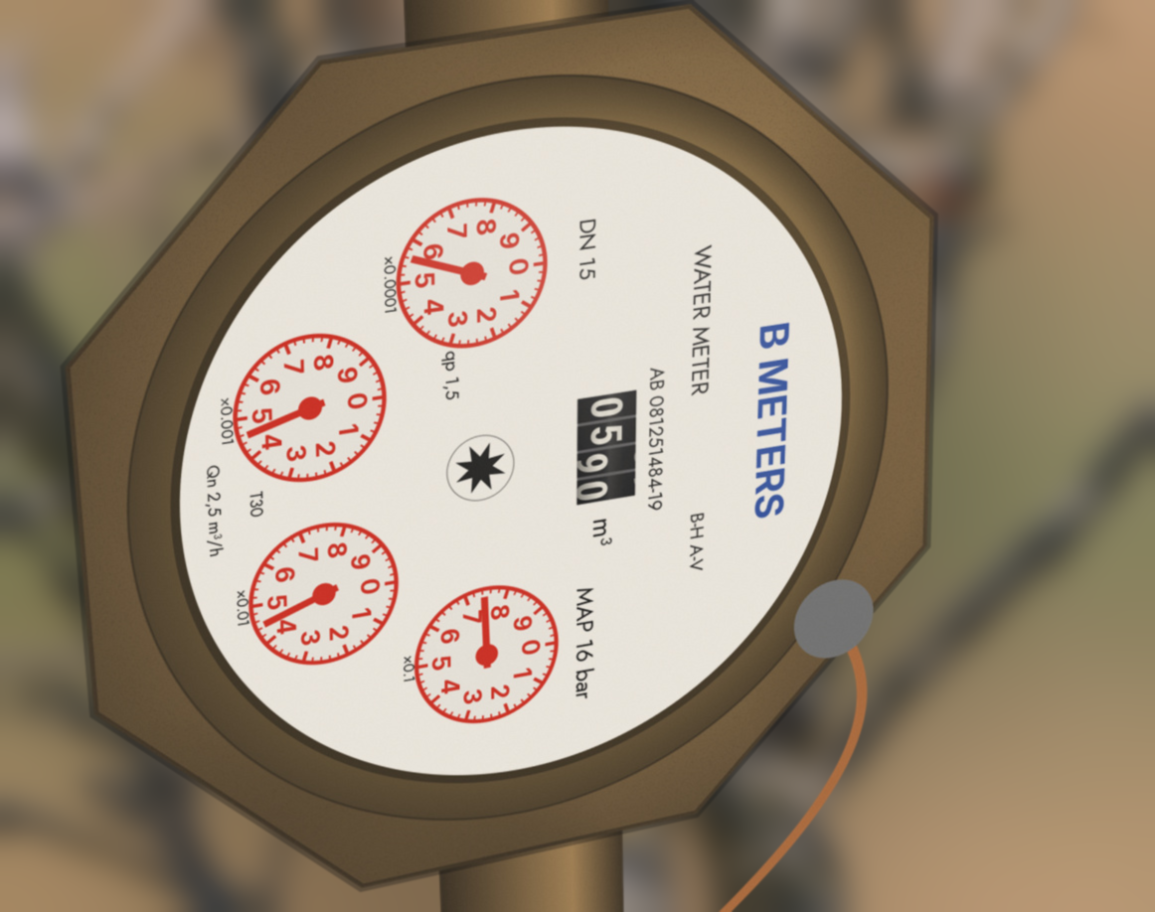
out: m³ 589.7445
